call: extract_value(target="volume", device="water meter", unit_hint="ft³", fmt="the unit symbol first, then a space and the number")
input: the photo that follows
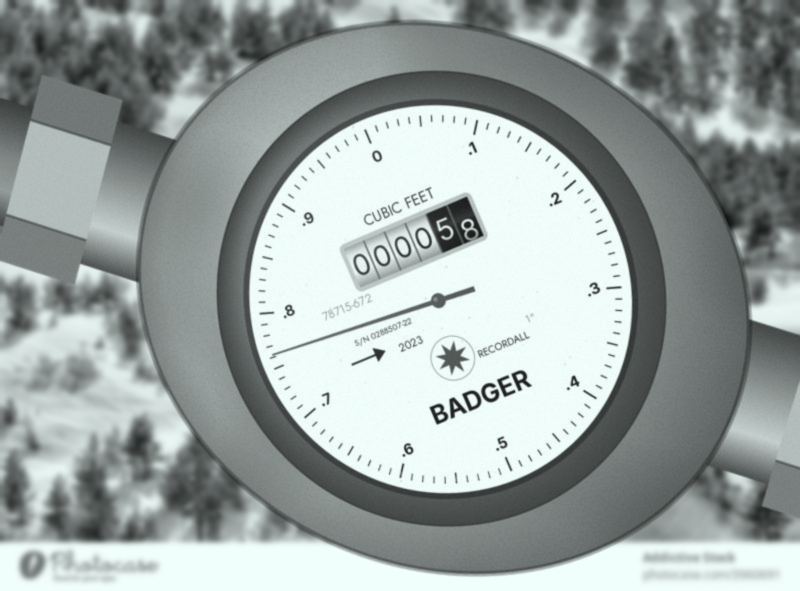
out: ft³ 57.76
